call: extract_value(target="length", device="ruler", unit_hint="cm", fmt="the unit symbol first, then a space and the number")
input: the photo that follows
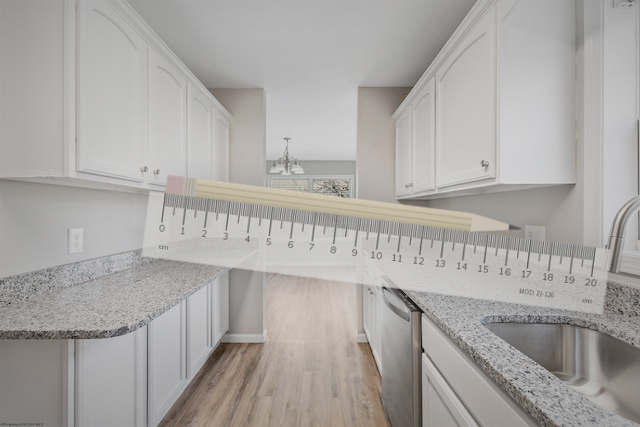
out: cm 16.5
